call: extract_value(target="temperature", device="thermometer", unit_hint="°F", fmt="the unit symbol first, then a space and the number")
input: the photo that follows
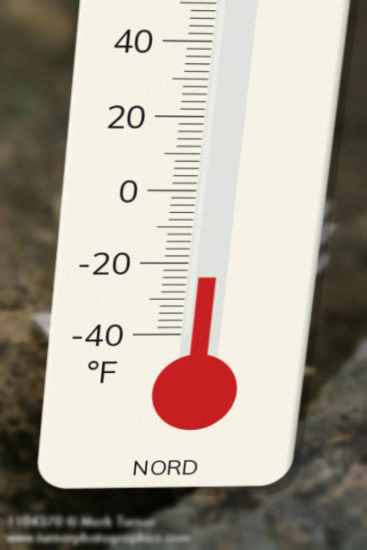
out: °F -24
